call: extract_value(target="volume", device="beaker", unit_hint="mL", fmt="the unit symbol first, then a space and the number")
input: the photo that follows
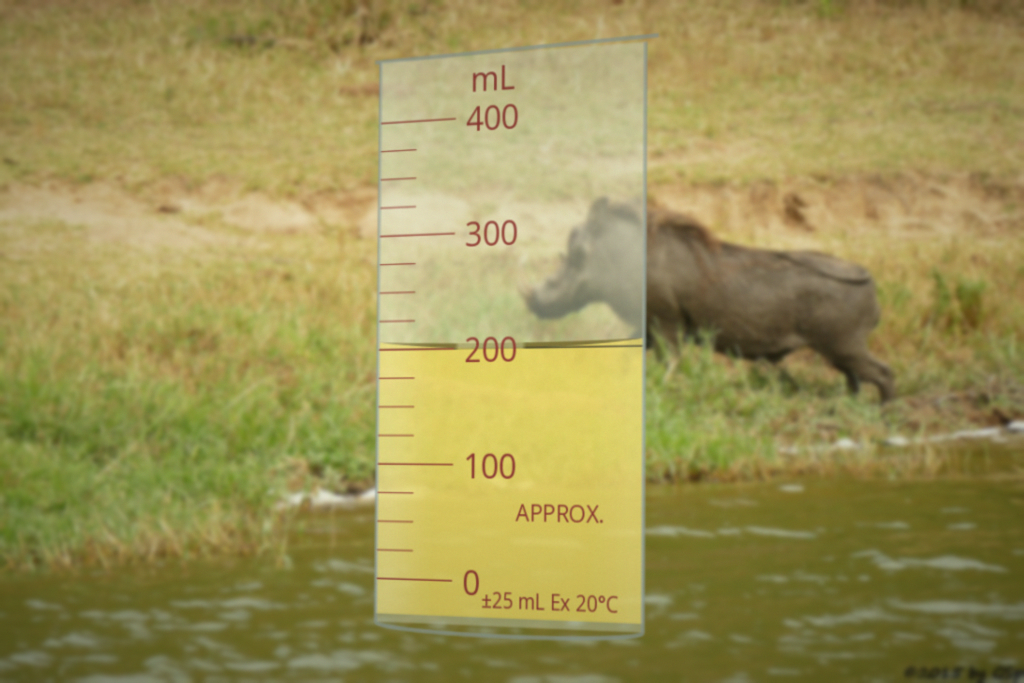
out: mL 200
